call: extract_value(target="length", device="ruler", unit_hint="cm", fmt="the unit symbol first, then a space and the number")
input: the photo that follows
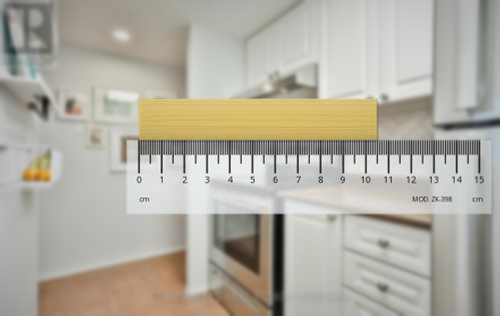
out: cm 10.5
